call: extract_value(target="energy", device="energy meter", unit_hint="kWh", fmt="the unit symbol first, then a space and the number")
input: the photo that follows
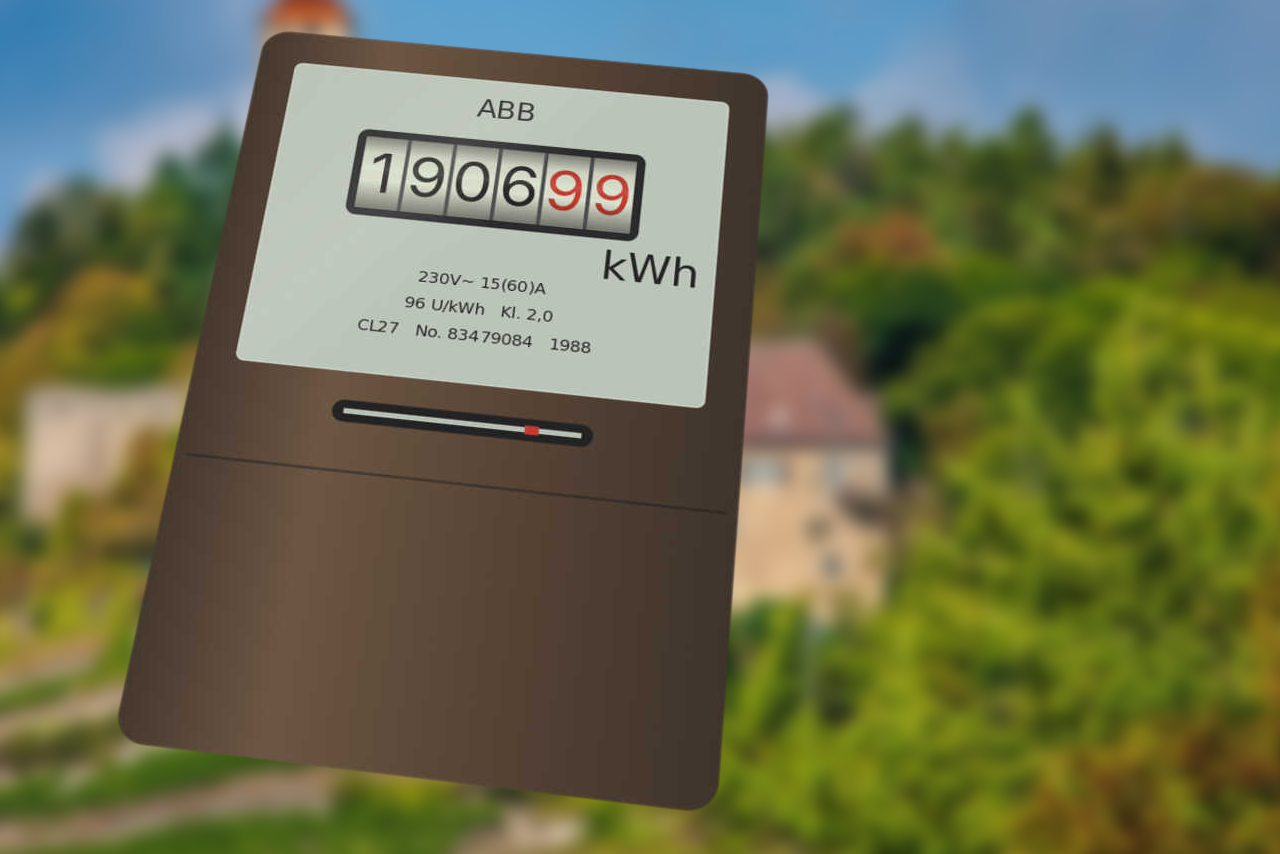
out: kWh 1906.99
